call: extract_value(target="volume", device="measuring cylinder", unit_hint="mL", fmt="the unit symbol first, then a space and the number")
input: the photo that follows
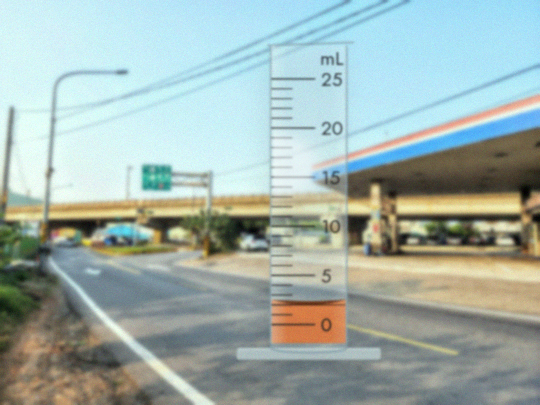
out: mL 2
